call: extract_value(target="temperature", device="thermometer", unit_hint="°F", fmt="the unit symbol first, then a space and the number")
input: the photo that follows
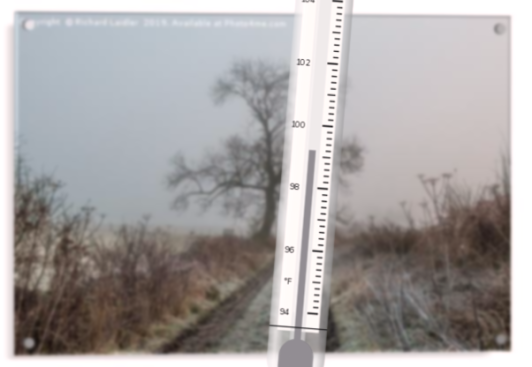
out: °F 99.2
